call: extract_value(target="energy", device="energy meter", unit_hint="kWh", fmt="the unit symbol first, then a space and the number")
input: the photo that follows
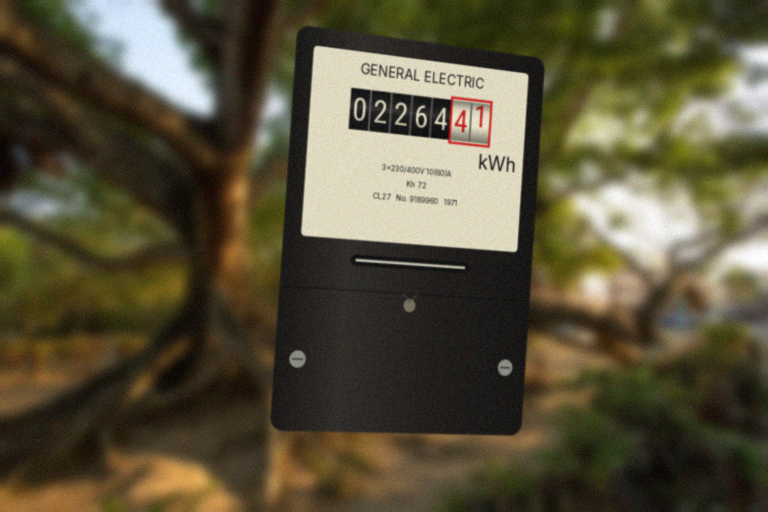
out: kWh 2264.41
